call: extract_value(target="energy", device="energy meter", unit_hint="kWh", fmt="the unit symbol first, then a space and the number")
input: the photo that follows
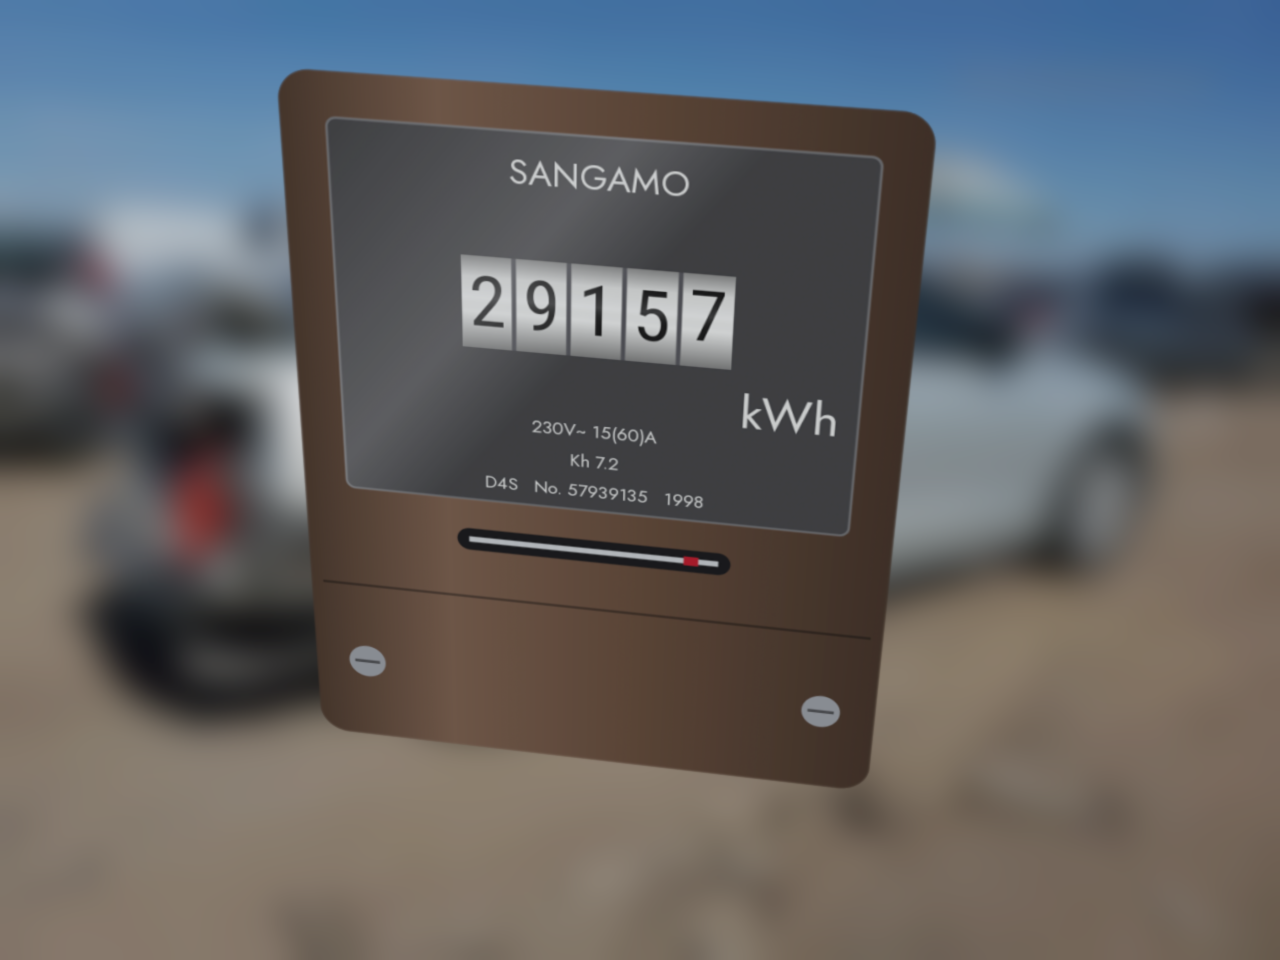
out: kWh 29157
